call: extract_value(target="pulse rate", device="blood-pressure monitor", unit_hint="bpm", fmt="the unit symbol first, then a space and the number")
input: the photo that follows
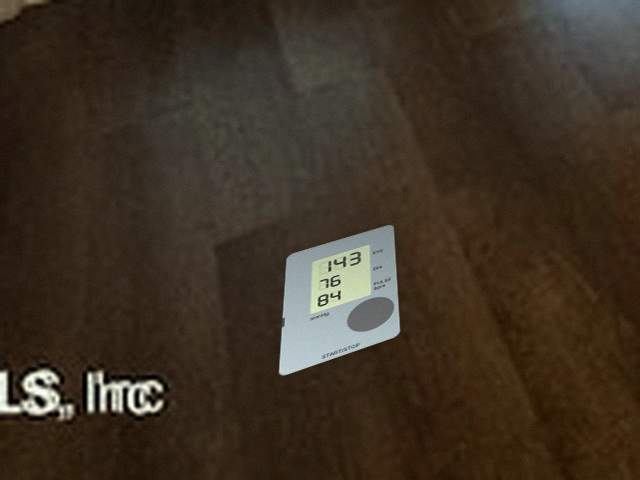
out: bpm 84
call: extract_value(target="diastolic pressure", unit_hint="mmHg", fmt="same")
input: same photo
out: mmHg 76
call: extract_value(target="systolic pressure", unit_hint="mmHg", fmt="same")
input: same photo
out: mmHg 143
